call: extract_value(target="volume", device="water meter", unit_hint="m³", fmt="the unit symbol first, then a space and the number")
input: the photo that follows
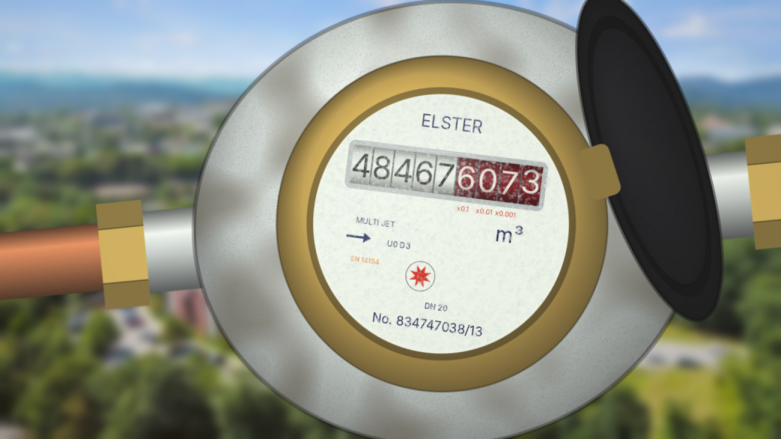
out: m³ 48467.6073
